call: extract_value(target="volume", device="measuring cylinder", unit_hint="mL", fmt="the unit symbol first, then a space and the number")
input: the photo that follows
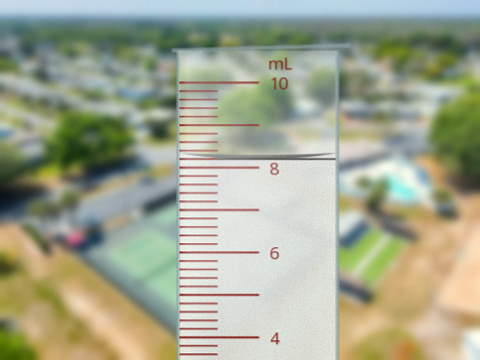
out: mL 8.2
